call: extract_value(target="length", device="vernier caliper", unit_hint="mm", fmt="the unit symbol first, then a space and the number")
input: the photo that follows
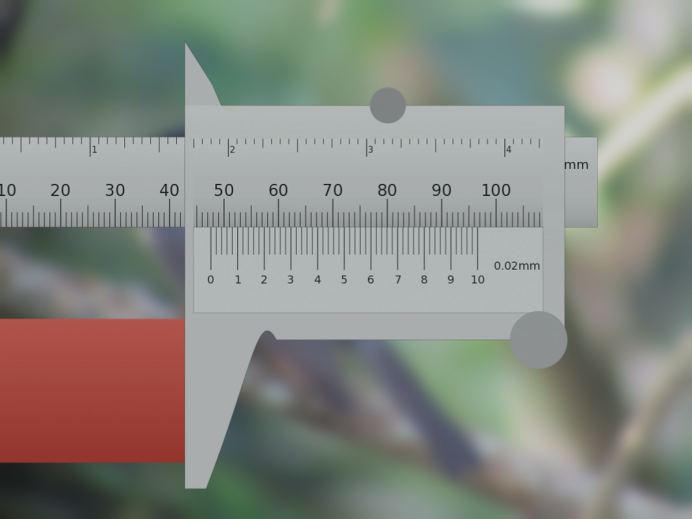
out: mm 47.6
